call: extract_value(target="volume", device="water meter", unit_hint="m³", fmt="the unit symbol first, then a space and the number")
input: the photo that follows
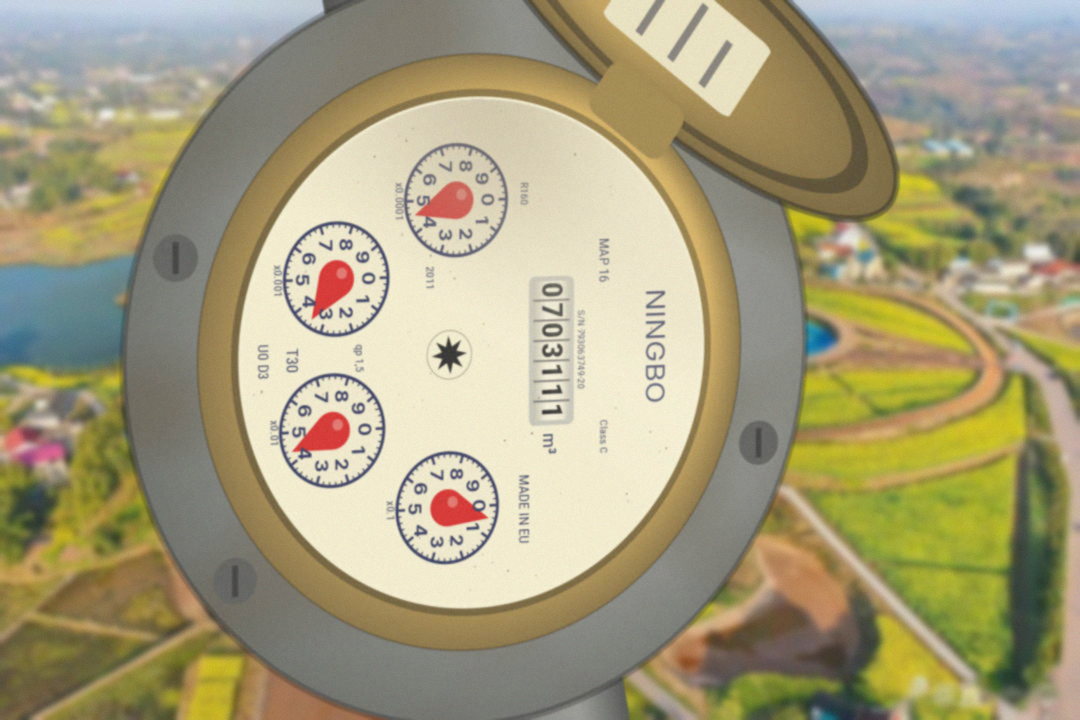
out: m³ 703111.0434
